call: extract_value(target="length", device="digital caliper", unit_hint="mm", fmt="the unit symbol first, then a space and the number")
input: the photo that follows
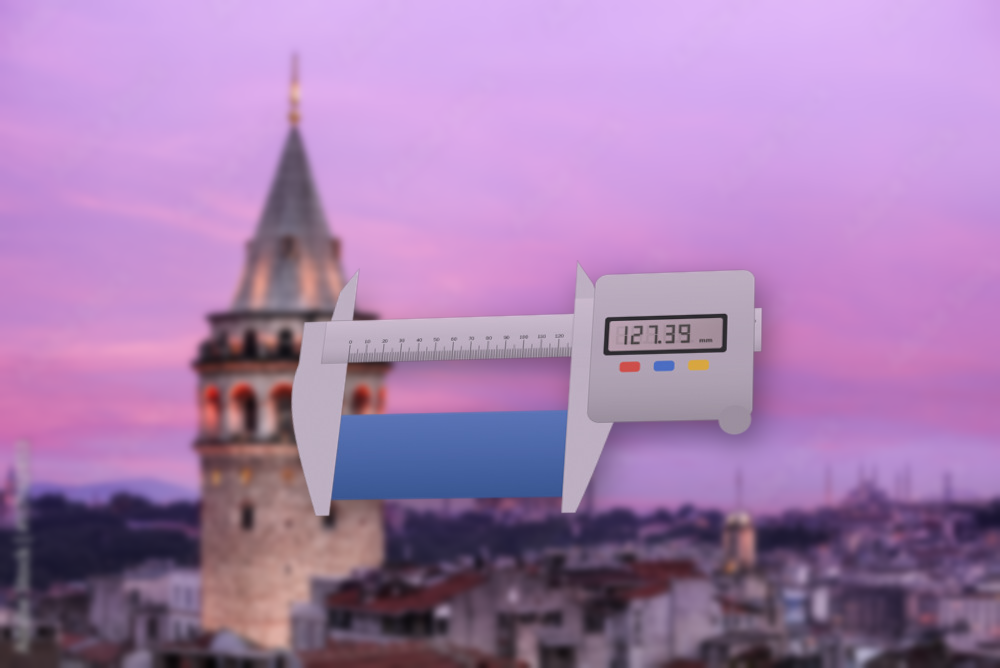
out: mm 127.39
